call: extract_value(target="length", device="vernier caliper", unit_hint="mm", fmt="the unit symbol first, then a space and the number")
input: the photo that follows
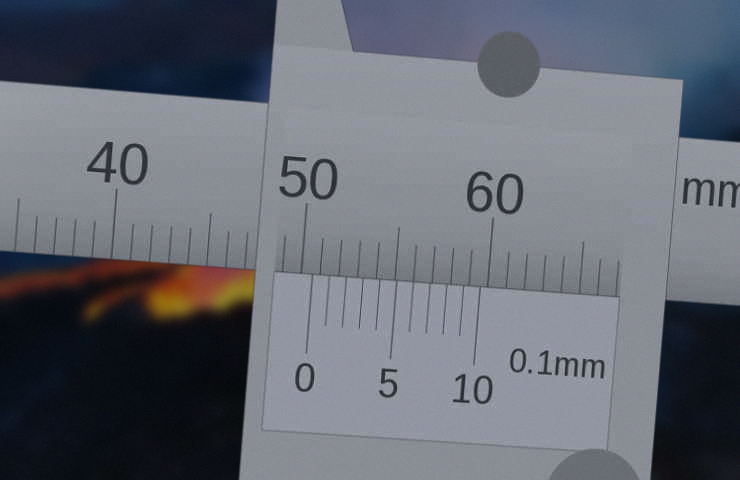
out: mm 50.6
